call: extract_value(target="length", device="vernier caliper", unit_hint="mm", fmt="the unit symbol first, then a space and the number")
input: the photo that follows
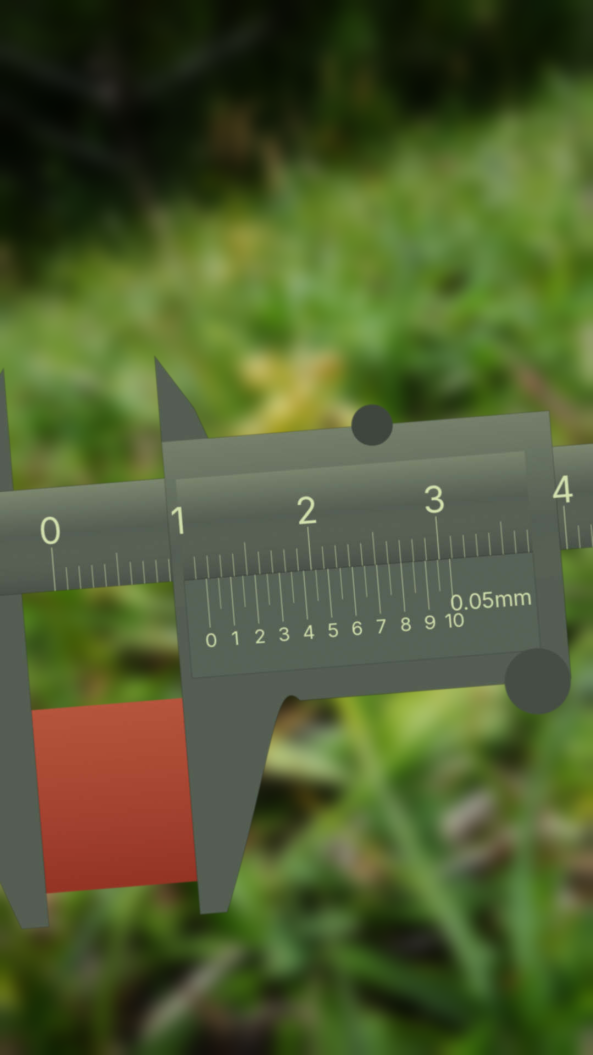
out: mm 11.8
